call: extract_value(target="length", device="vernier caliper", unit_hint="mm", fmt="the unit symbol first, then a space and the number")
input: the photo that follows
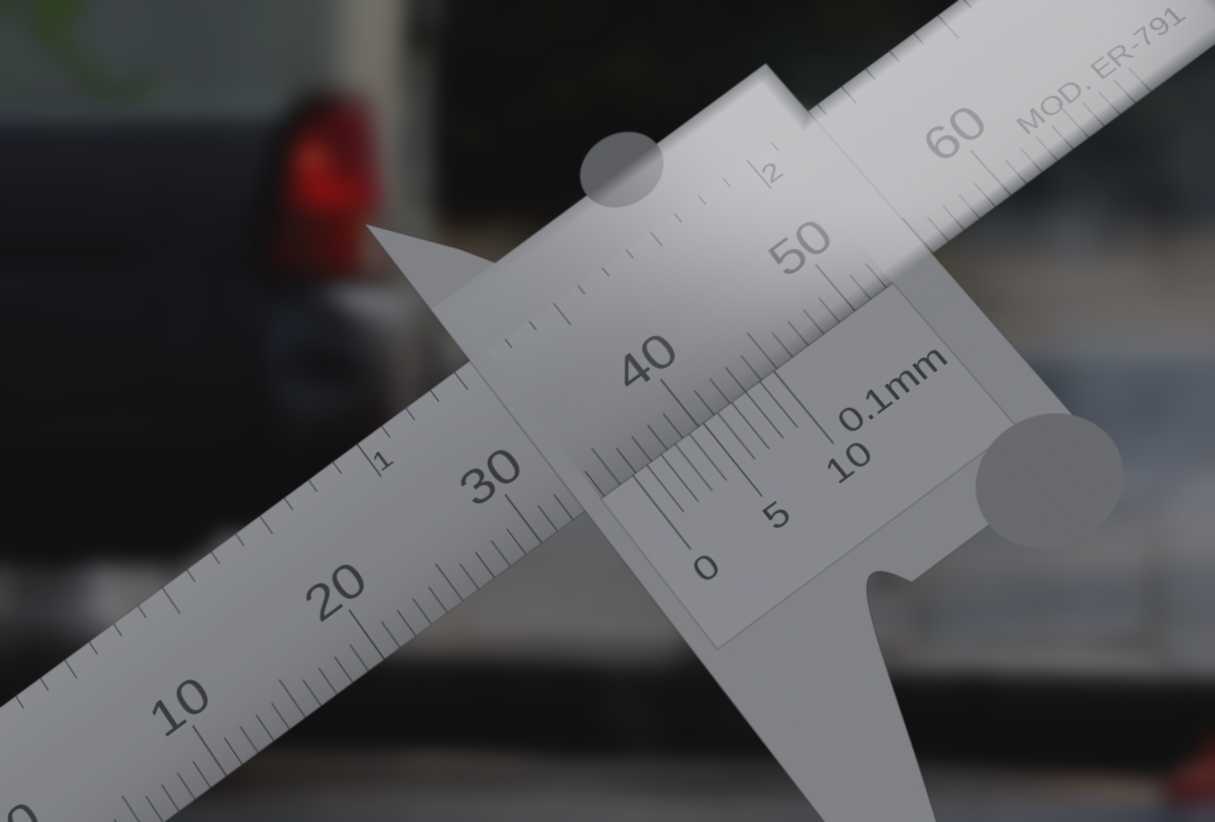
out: mm 35.8
